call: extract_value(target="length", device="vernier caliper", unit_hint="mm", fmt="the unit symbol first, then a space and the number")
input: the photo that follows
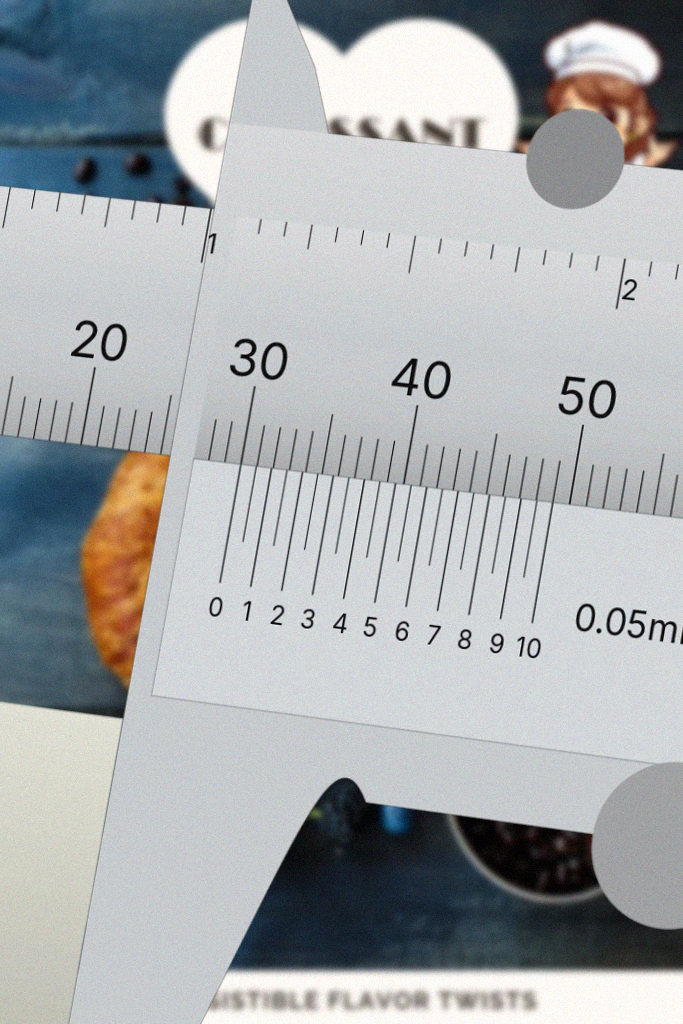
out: mm 30.0
